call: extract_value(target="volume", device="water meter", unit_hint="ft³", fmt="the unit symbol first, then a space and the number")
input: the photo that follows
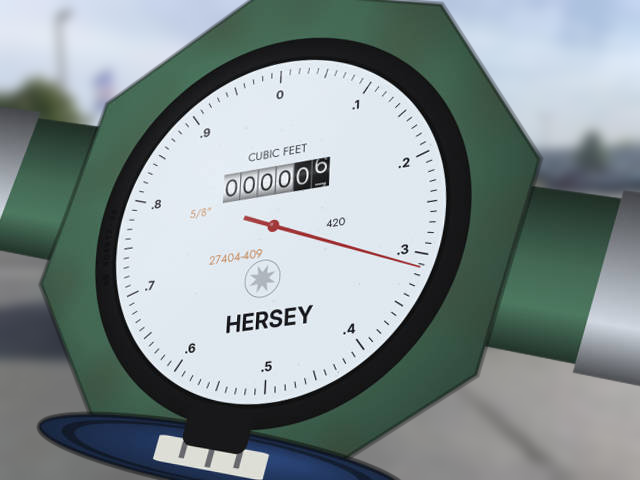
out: ft³ 6.31
